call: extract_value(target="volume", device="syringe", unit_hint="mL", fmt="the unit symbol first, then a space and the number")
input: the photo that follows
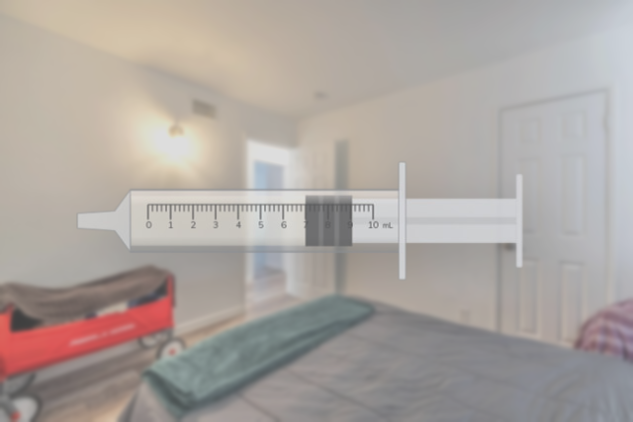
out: mL 7
